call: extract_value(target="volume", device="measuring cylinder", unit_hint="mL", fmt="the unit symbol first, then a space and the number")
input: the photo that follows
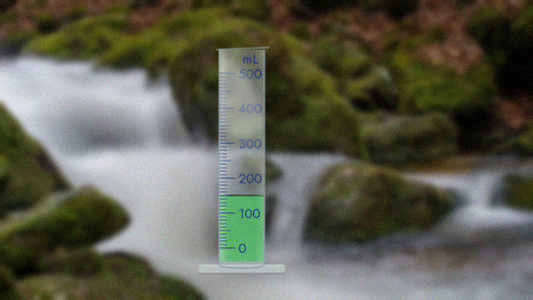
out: mL 150
